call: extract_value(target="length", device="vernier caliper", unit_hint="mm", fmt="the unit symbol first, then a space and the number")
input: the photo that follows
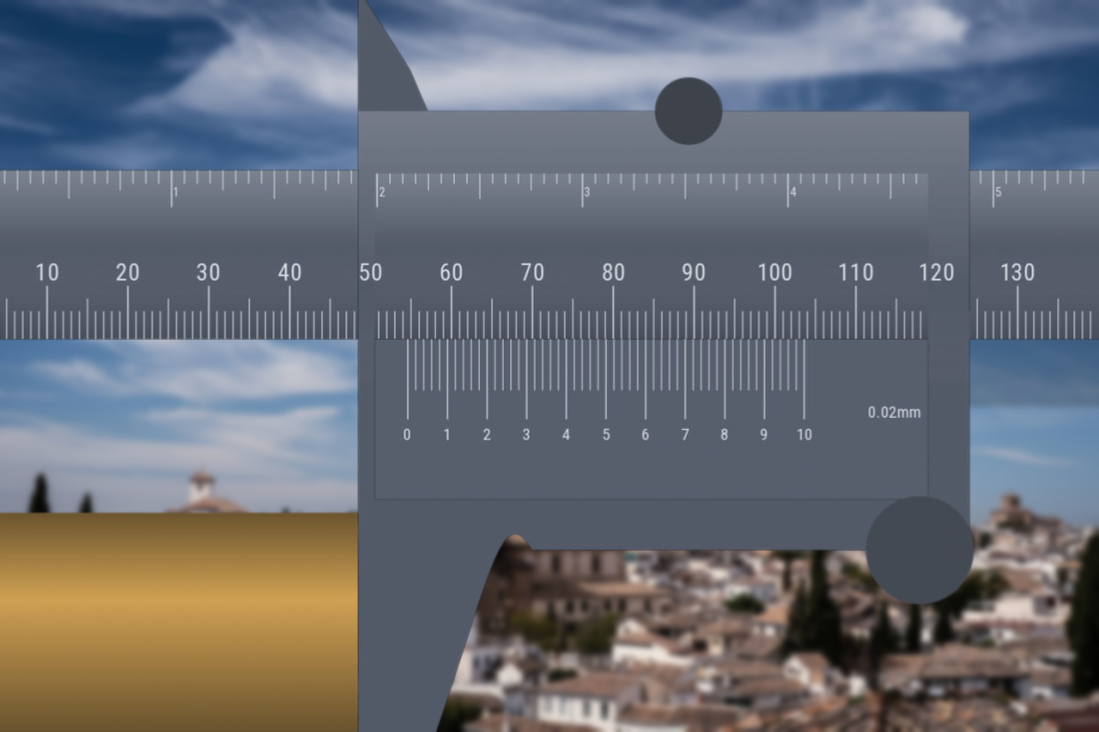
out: mm 54.6
